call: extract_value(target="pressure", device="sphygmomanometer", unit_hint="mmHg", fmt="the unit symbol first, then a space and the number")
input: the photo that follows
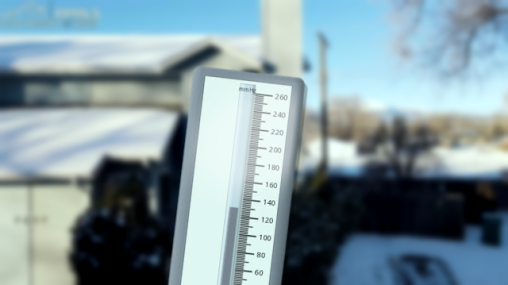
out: mmHg 130
